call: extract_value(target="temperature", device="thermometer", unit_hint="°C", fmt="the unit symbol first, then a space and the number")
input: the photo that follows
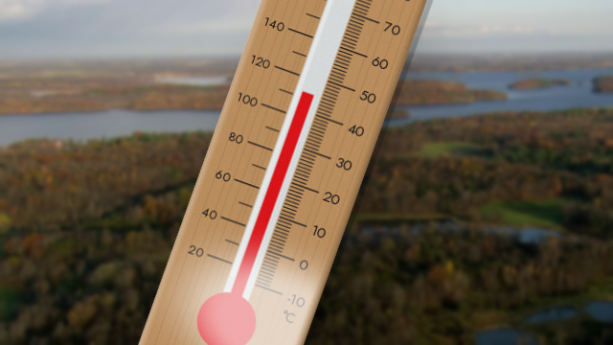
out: °C 45
